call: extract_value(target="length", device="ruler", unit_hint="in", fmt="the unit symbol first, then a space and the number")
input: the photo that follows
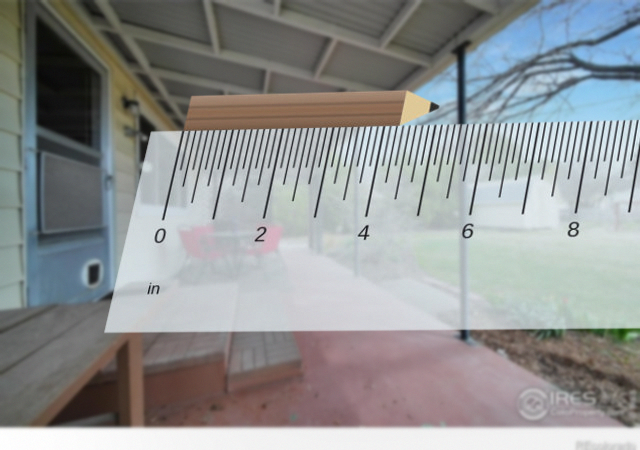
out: in 5
